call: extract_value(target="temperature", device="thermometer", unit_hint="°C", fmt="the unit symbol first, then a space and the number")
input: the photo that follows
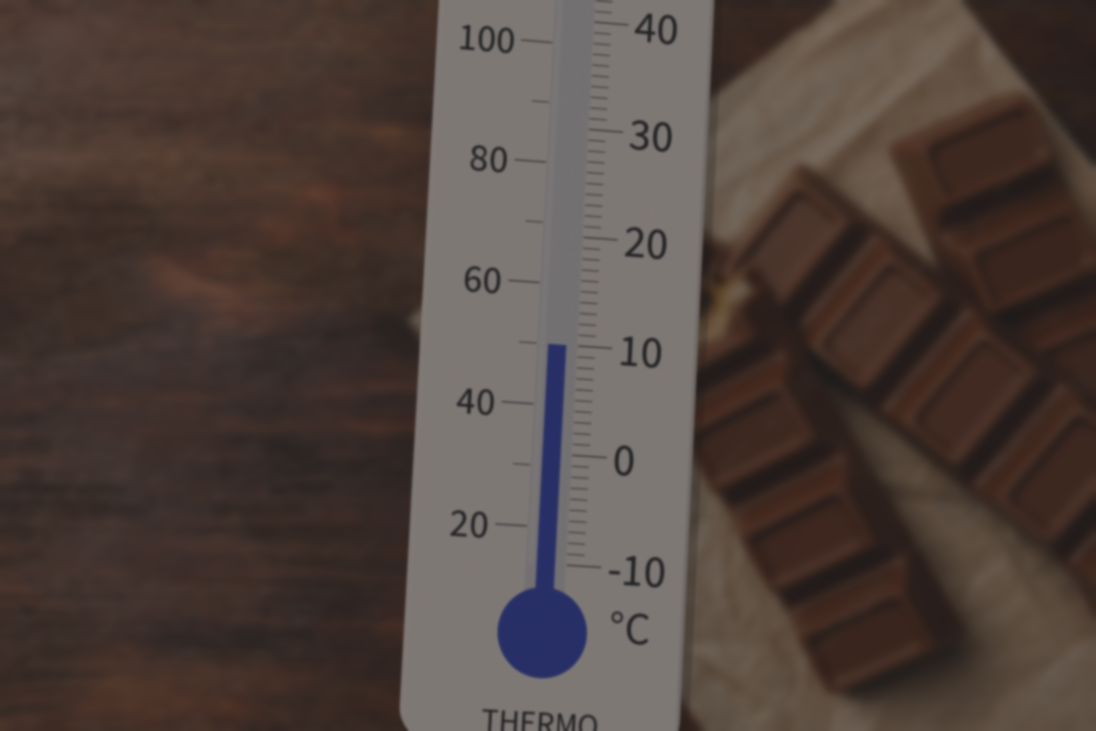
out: °C 10
